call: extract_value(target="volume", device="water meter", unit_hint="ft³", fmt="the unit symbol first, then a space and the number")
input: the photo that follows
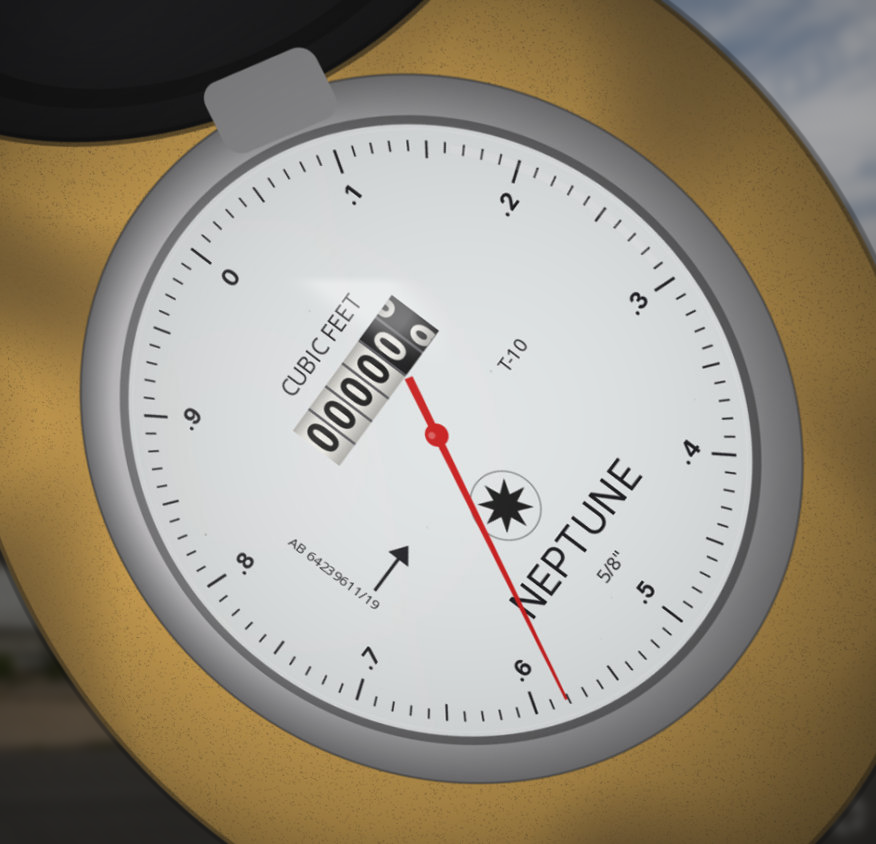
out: ft³ 8.58
